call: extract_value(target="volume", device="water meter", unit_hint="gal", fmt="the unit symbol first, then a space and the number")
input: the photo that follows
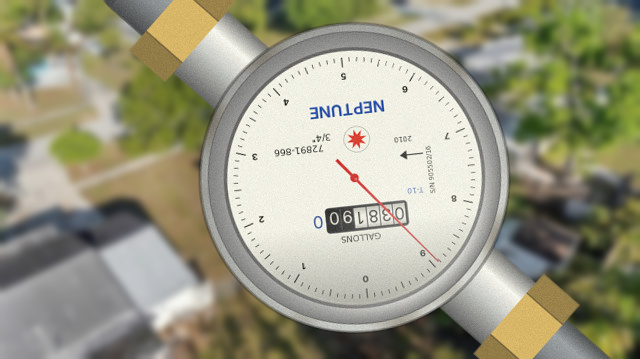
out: gal 381898.9
